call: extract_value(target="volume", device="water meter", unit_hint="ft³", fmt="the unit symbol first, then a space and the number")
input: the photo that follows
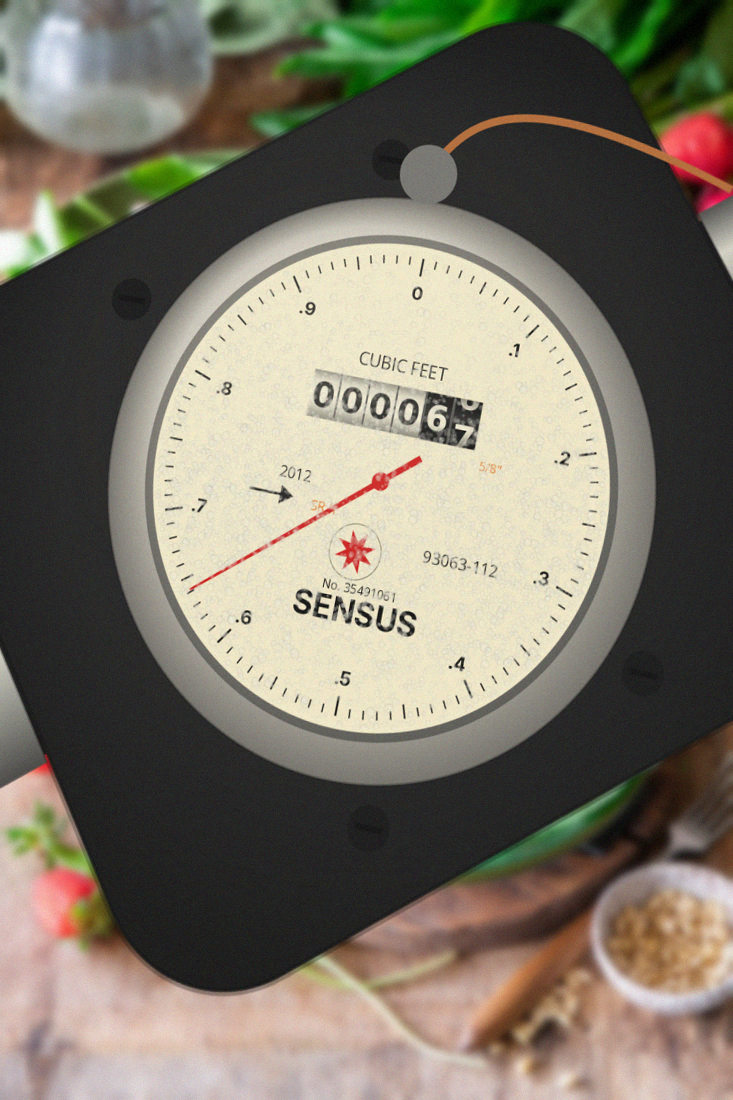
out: ft³ 66.64
